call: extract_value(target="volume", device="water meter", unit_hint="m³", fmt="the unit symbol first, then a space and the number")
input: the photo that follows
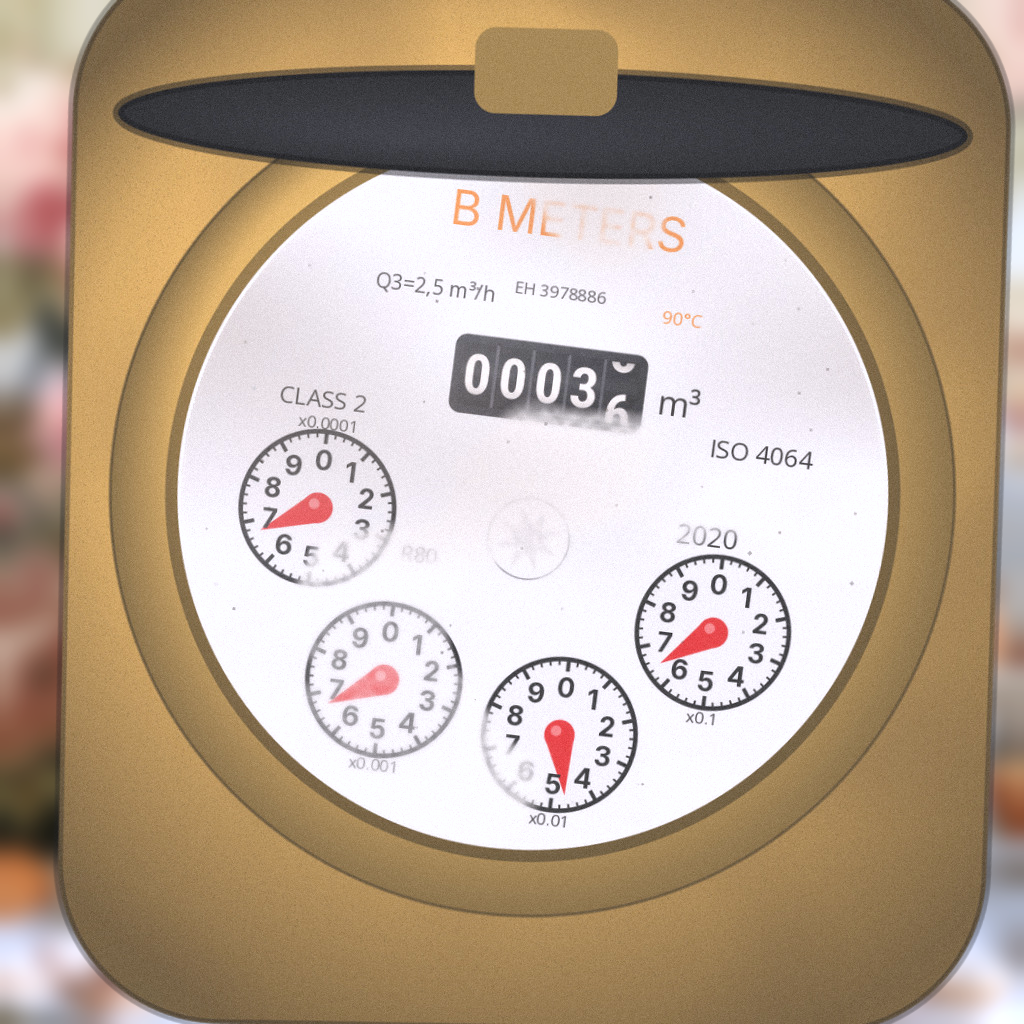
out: m³ 35.6466
